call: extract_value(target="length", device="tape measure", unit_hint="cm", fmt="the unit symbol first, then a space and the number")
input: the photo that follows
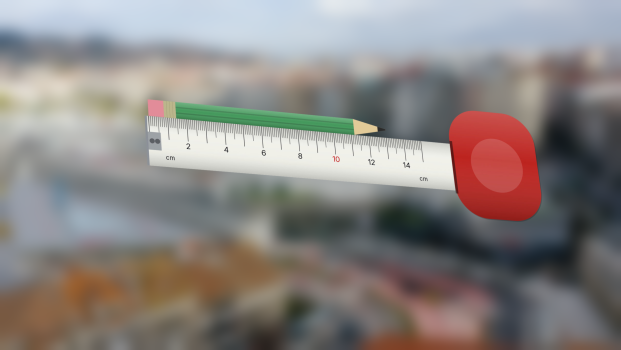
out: cm 13
